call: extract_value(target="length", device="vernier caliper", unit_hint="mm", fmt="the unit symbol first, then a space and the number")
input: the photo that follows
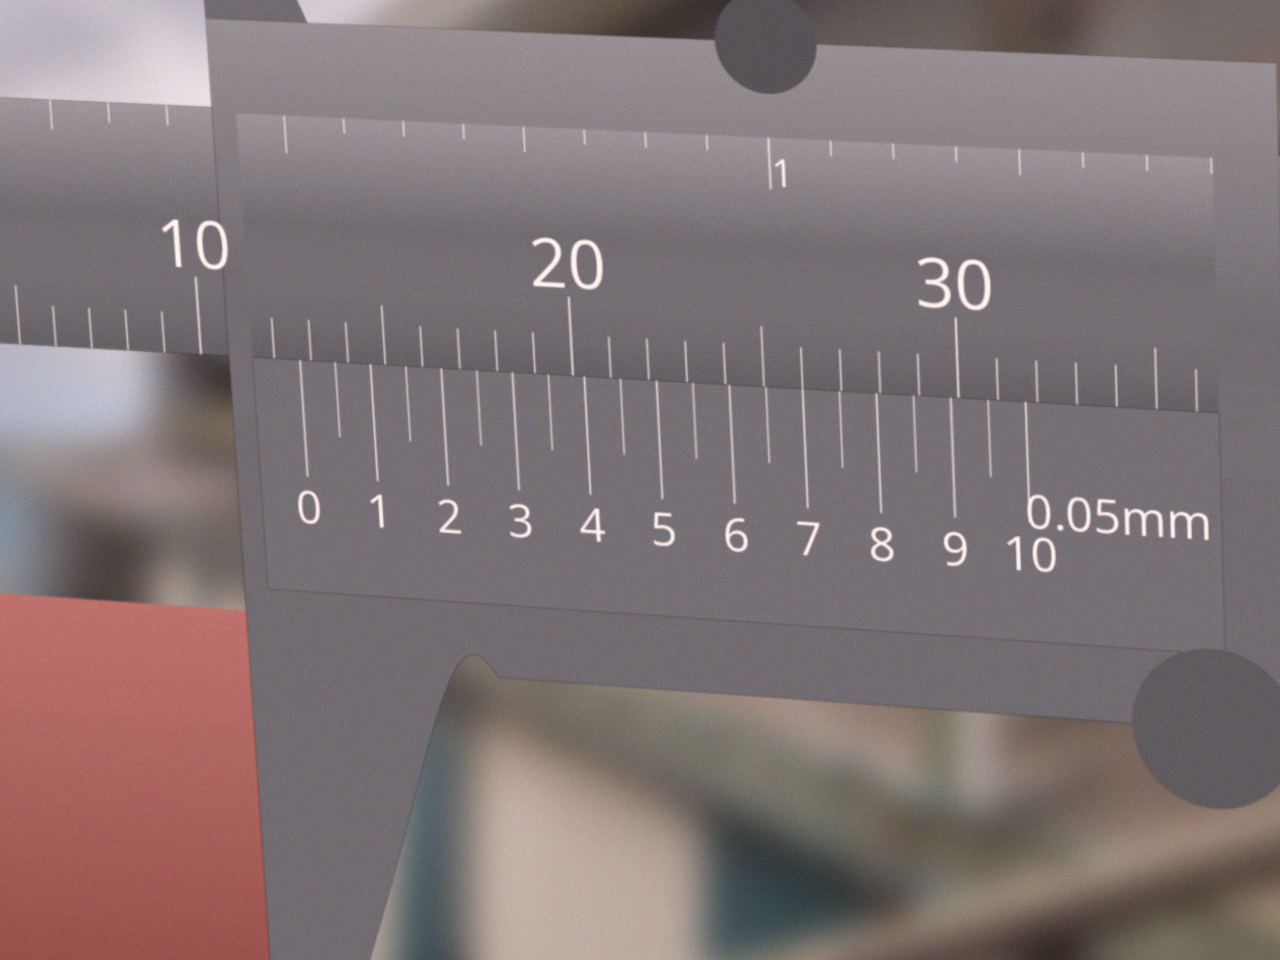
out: mm 12.70
